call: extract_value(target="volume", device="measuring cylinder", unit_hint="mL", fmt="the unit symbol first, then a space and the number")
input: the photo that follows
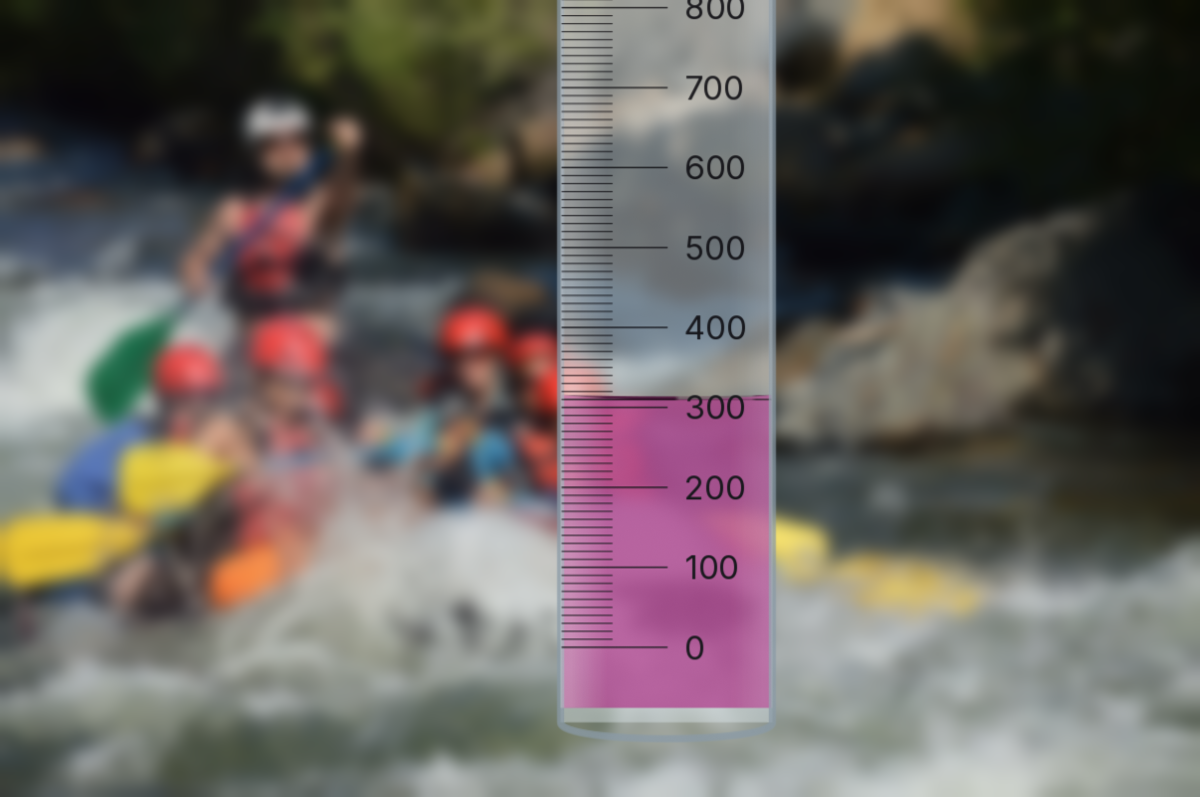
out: mL 310
